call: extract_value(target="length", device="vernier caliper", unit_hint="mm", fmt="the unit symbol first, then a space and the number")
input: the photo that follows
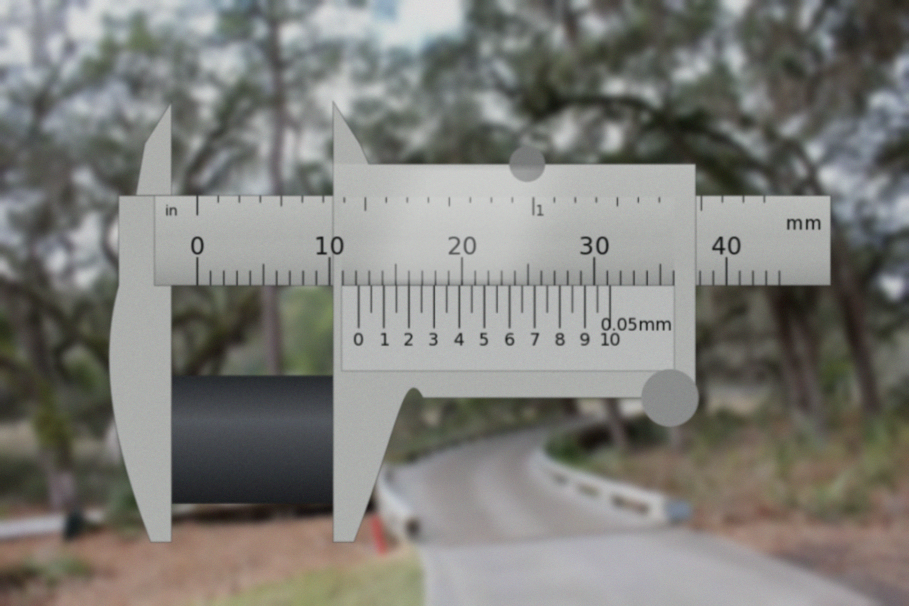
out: mm 12.2
